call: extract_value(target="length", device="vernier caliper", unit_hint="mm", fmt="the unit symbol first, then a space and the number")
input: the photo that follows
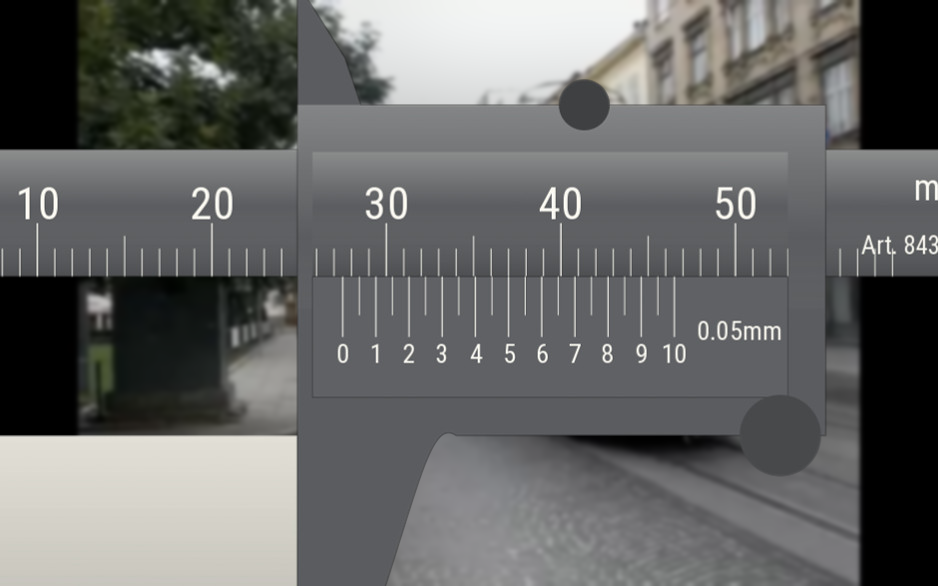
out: mm 27.5
